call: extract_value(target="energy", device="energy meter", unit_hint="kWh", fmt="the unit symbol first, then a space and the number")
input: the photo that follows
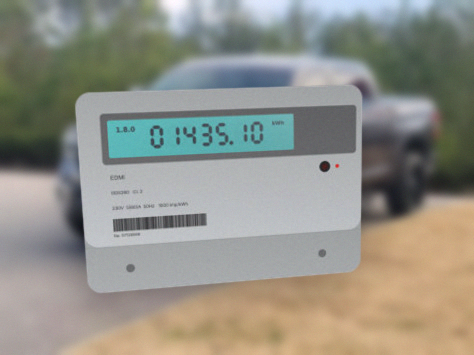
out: kWh 1435.10
